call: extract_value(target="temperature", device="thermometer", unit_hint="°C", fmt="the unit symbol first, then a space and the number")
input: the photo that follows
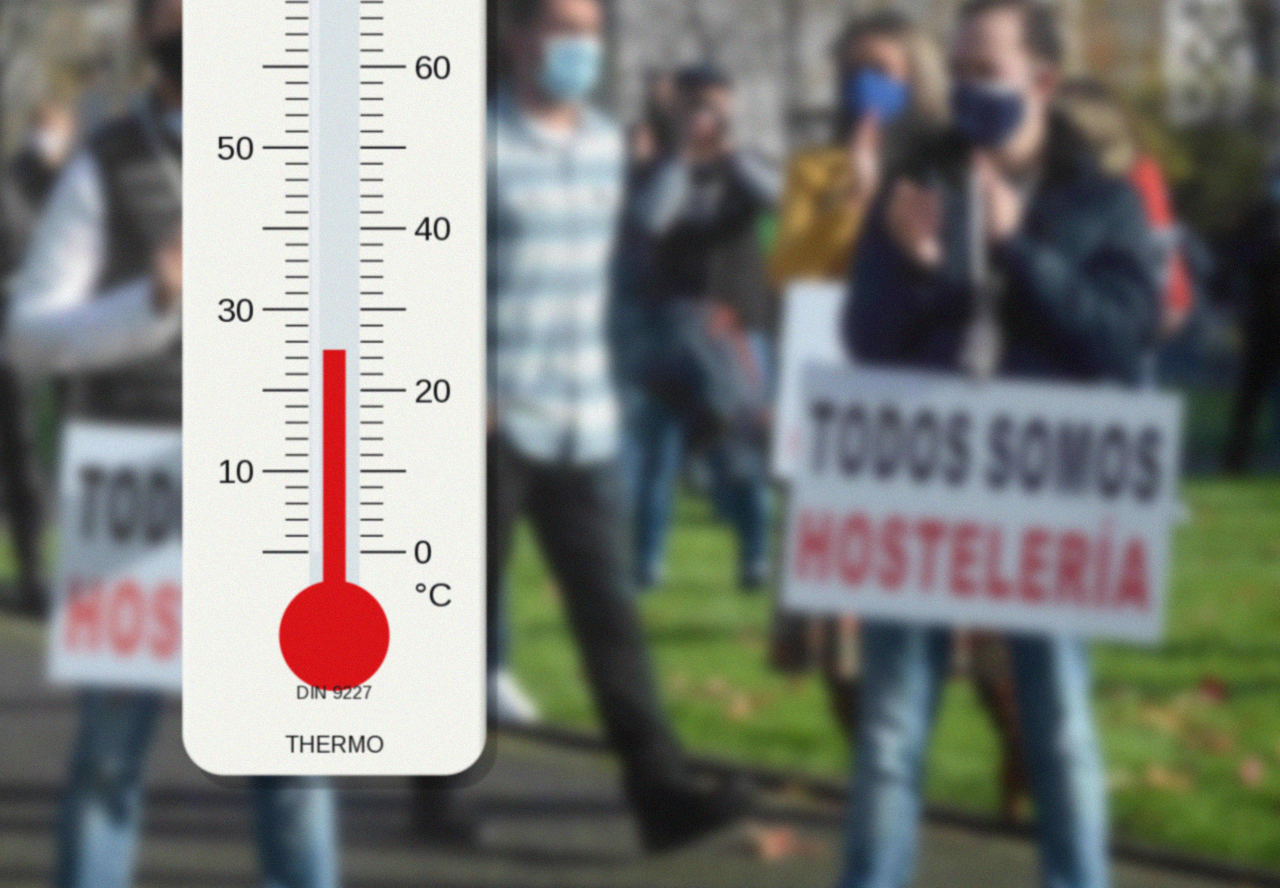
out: °C 25
